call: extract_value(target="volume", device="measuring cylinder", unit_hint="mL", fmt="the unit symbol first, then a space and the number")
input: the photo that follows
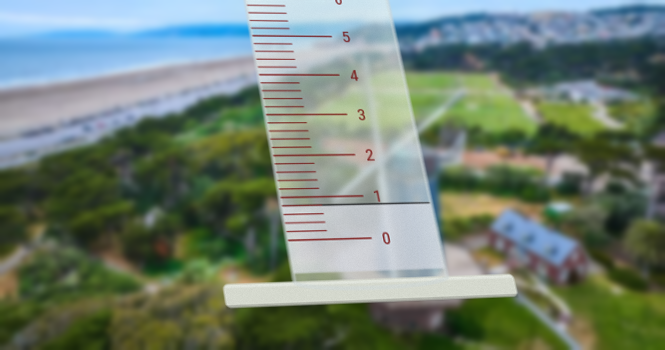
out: mL 0.8
